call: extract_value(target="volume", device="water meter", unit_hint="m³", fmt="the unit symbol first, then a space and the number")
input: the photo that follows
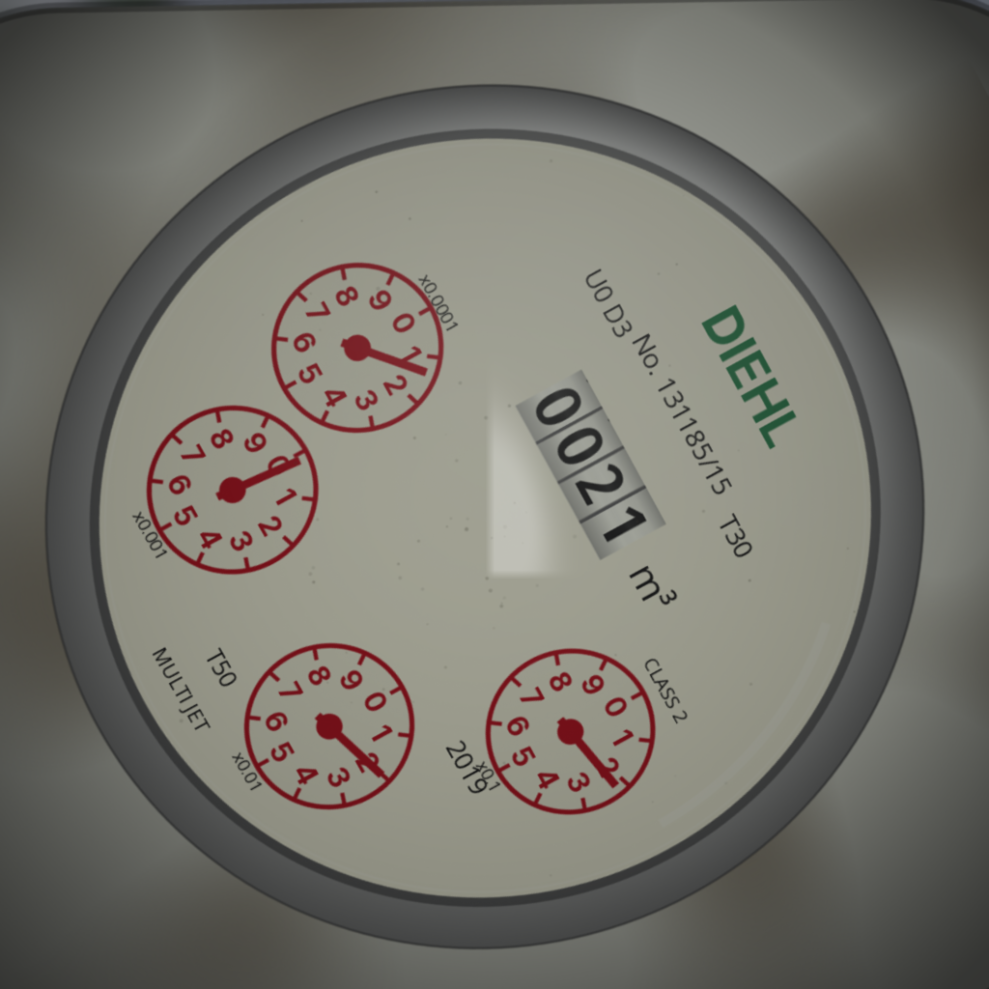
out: m³ 21.2201
